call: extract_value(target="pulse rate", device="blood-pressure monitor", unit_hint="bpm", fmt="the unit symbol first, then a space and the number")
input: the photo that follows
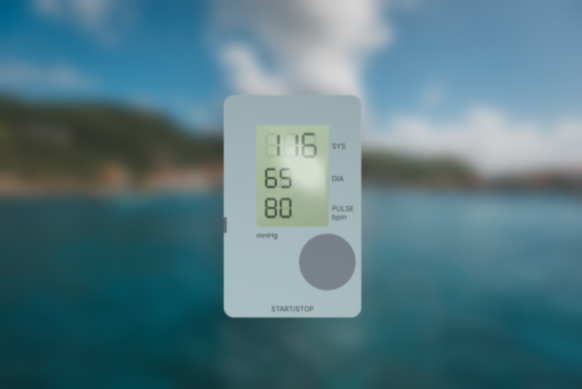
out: bpm 80
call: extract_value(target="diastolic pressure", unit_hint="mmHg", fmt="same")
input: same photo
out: mmHg 65
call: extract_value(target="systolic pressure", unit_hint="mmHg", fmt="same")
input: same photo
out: mmHg 116
